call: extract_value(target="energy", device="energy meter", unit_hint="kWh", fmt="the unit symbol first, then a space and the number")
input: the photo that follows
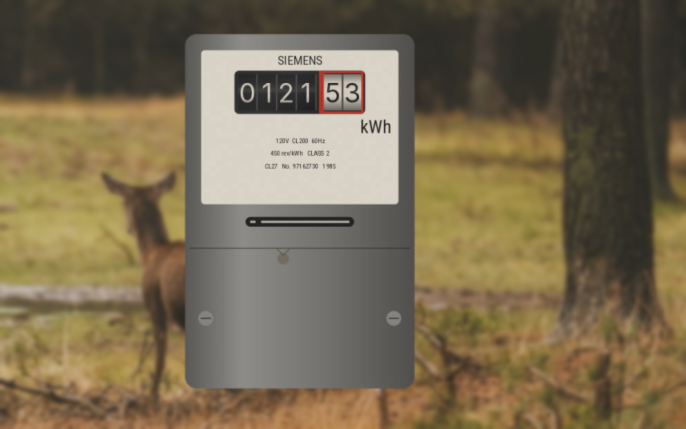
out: kWh 121.53
